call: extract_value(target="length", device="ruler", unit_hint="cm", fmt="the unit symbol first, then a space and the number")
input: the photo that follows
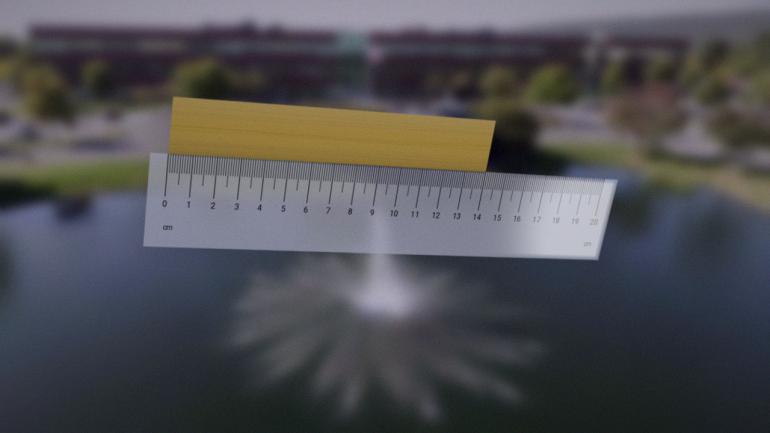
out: cm 14
